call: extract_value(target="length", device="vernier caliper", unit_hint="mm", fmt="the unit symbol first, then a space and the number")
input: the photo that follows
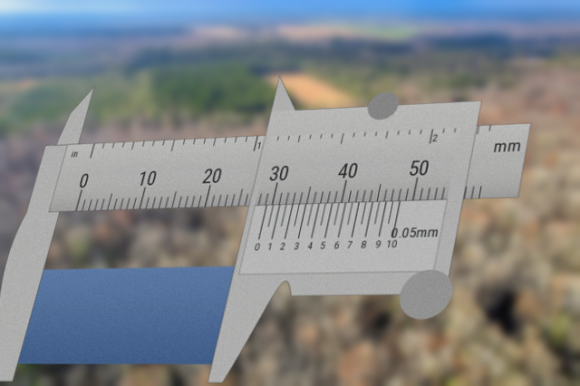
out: mm 29.2
